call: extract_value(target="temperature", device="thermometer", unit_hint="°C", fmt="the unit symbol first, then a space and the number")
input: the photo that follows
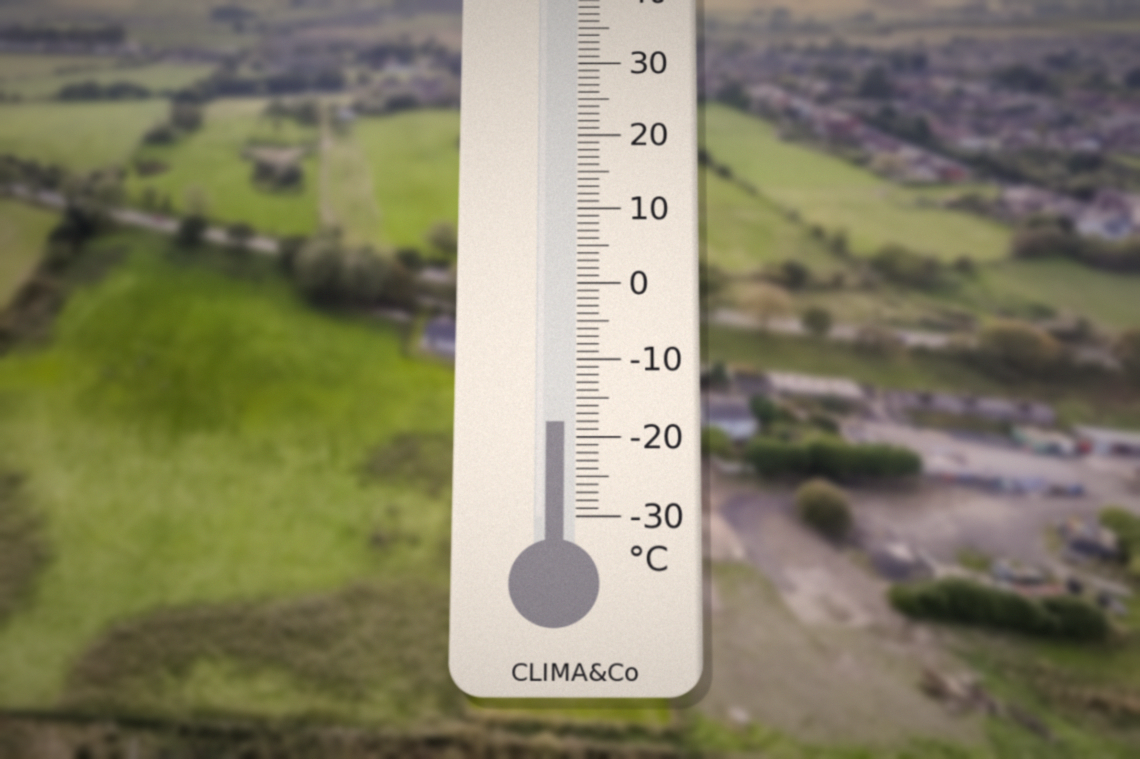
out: °C -18
